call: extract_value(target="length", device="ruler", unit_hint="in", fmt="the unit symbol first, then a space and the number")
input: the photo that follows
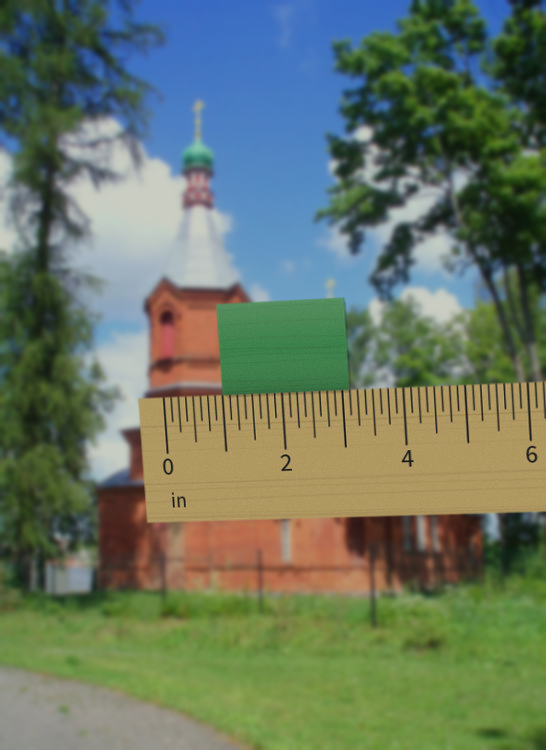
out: in 2.125
